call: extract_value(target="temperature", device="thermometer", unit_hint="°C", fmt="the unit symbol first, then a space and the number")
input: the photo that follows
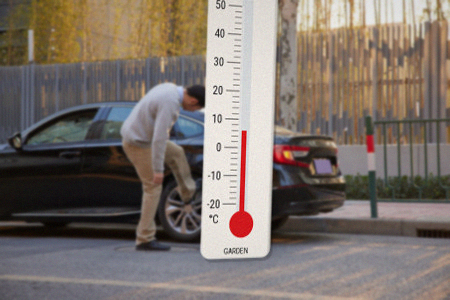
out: °C 6
